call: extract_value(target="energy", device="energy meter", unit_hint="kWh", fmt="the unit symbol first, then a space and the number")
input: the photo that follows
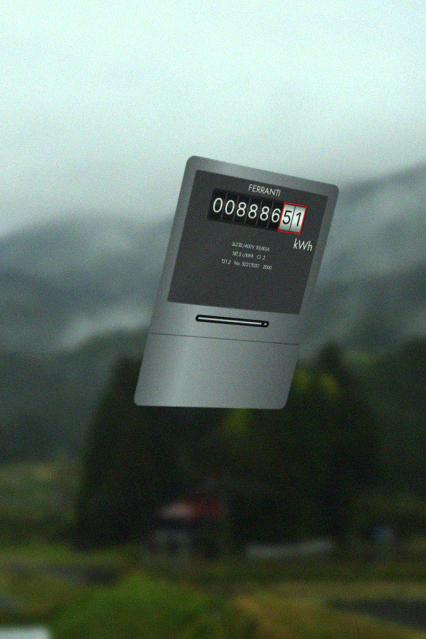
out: kWh 8886.51
